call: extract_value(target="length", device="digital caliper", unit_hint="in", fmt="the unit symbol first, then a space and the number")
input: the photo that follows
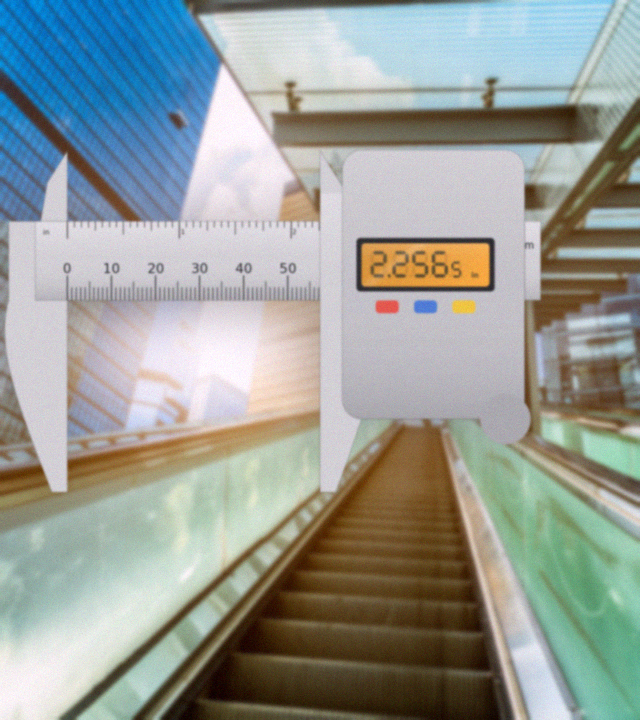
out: in 2.2565
